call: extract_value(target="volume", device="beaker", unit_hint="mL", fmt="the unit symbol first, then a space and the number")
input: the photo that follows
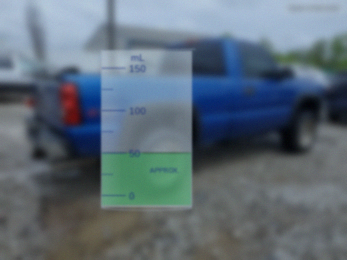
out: mL 50
